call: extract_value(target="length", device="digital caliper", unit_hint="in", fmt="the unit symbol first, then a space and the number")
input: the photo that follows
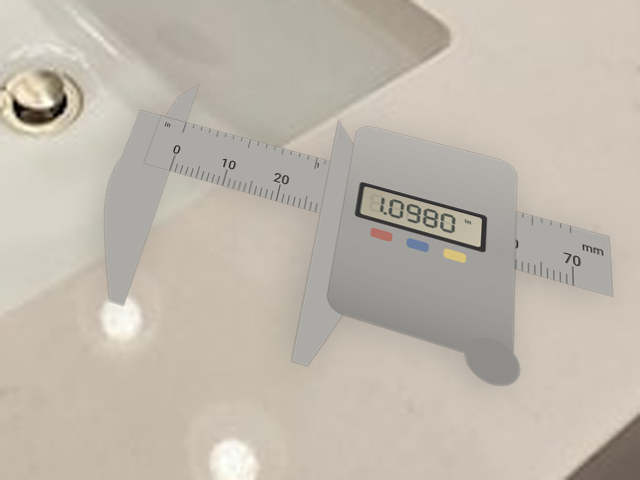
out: in 1.0980
